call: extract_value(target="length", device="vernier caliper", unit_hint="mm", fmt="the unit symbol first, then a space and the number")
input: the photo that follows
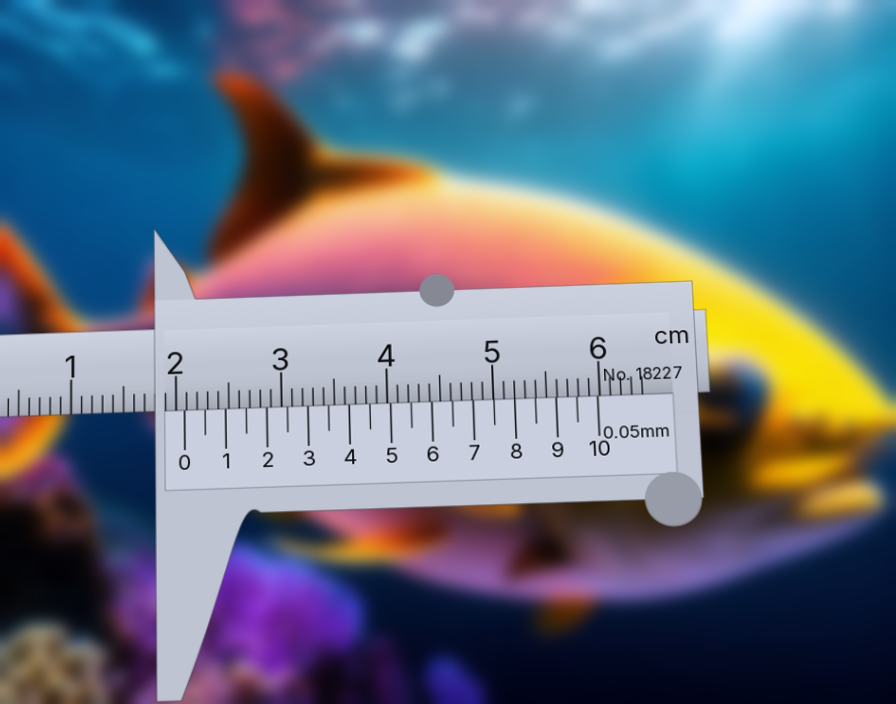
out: mm 20.8
